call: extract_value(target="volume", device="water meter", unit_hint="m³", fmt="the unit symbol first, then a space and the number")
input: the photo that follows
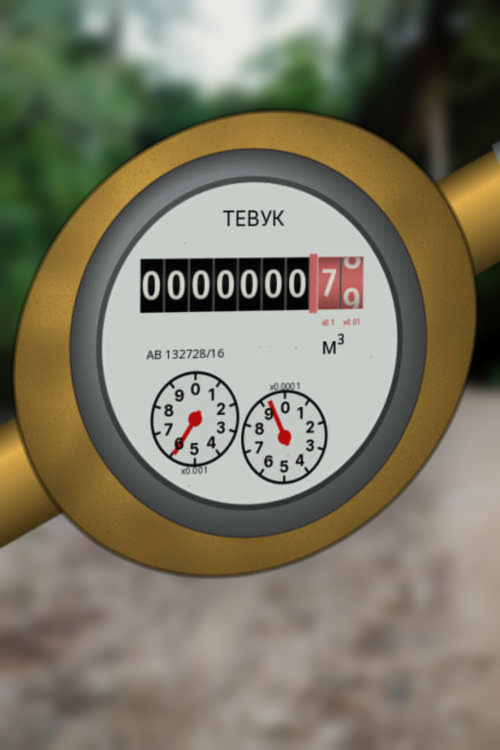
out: m³ 0.7859
